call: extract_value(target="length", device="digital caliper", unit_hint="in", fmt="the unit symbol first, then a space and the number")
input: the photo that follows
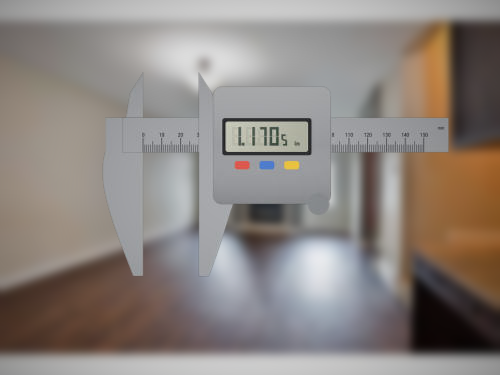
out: in 1.1705
